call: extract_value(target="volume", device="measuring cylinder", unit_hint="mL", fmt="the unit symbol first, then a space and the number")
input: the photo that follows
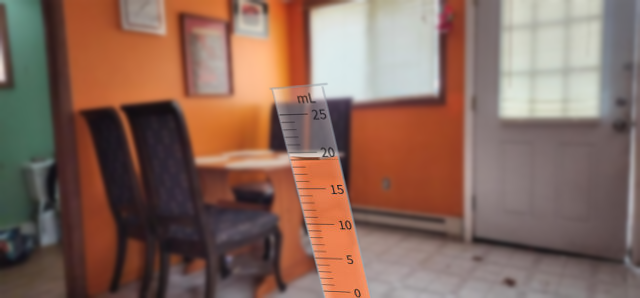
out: mL 19
